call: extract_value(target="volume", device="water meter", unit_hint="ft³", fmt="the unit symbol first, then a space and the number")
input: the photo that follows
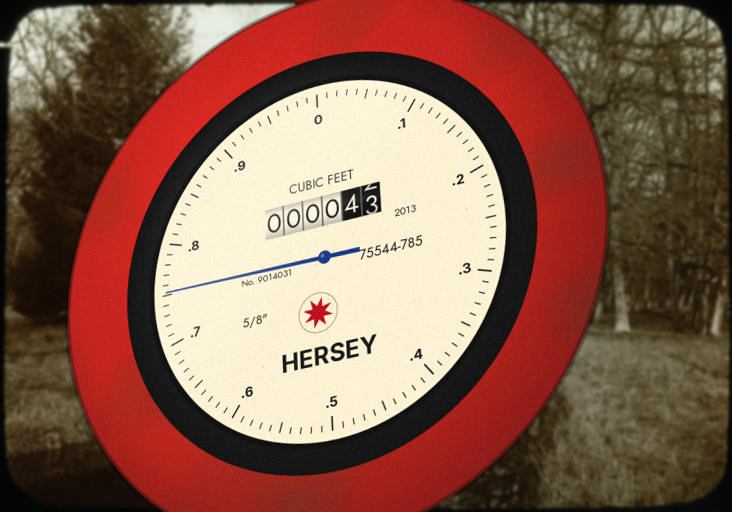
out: ft³ 42.75
